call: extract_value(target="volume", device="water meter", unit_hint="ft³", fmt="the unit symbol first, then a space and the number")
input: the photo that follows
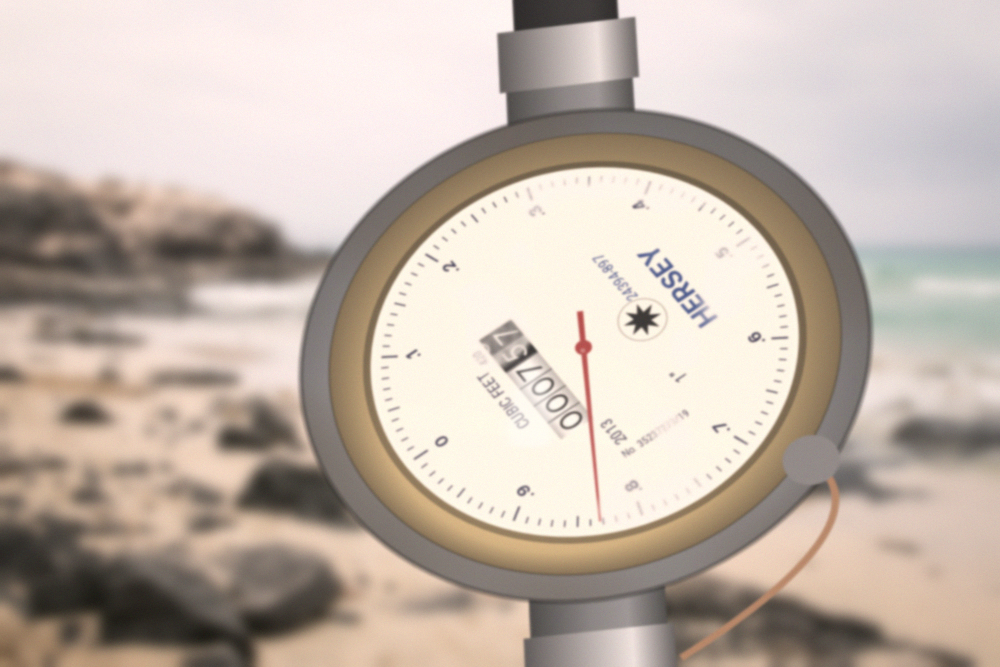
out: ft³ 756.83
